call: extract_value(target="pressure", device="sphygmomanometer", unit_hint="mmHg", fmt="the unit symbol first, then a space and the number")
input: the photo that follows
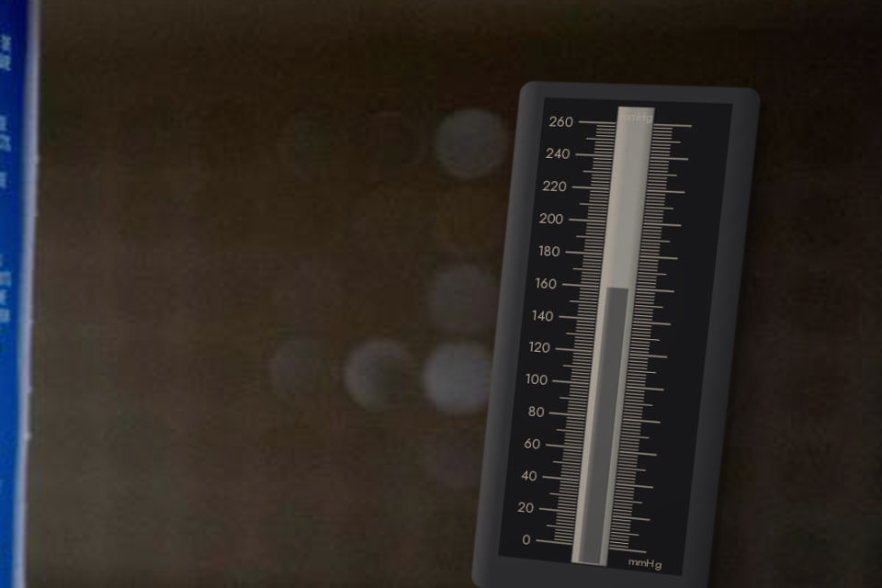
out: mmHg 160
